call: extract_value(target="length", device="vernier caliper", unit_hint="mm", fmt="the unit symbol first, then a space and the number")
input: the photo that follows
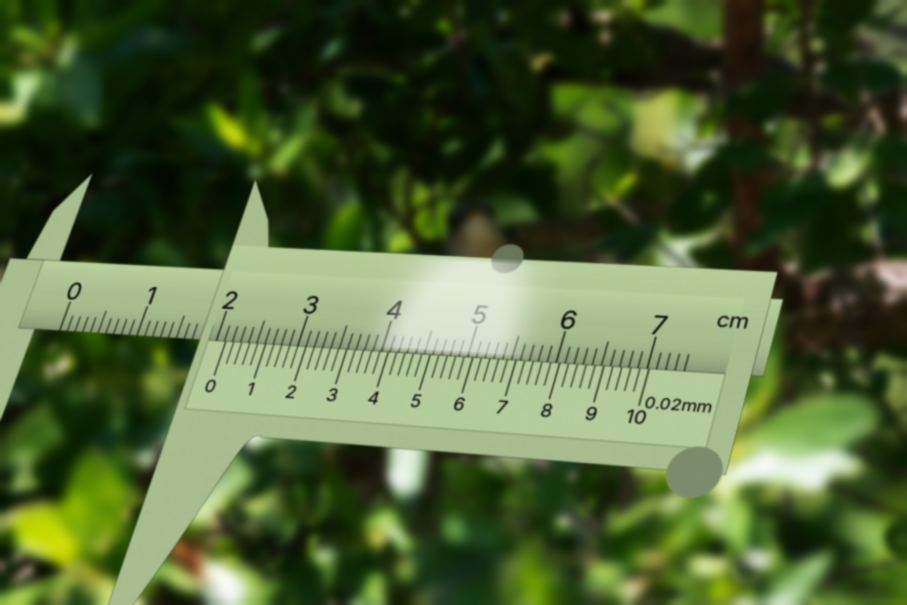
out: mm 21.2
